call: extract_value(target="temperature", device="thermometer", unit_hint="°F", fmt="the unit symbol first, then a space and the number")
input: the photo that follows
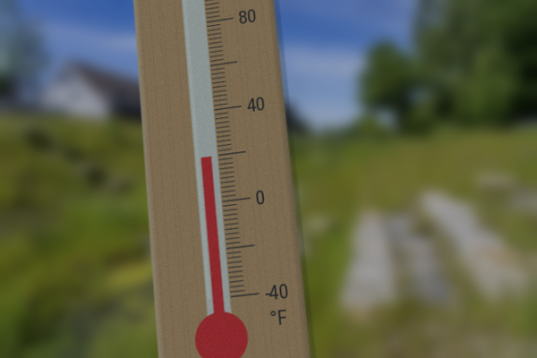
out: °F 20
